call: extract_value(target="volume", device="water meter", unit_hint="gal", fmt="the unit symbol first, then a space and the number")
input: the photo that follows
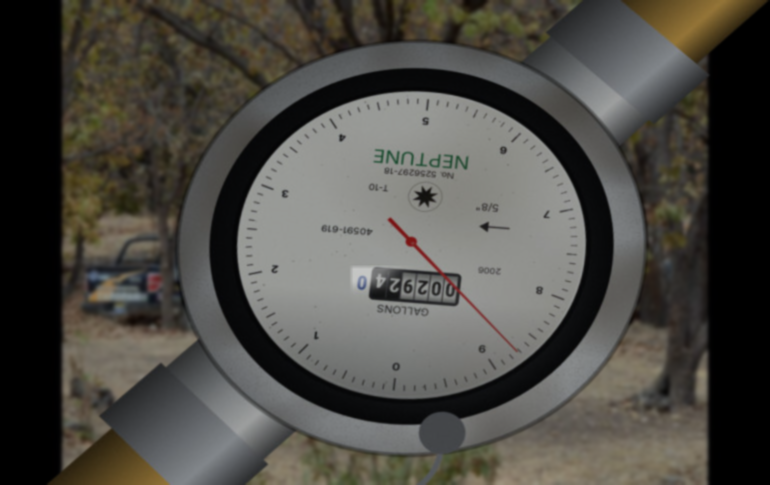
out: gal 29238.7
